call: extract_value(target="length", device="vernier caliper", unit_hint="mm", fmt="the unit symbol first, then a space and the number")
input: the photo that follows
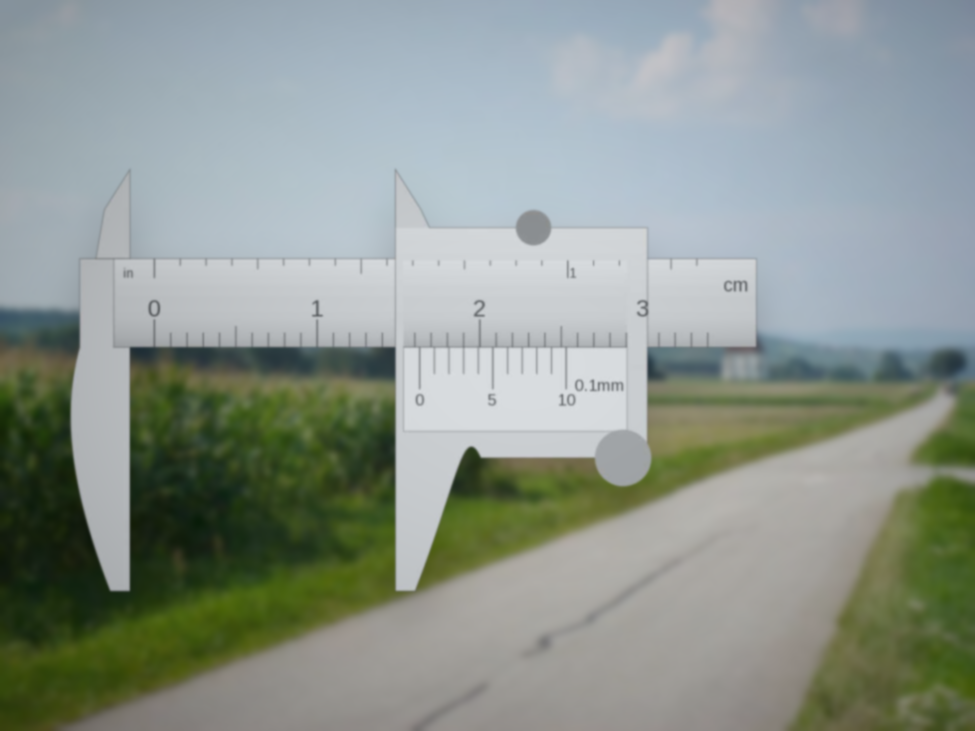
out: mm 16.3
